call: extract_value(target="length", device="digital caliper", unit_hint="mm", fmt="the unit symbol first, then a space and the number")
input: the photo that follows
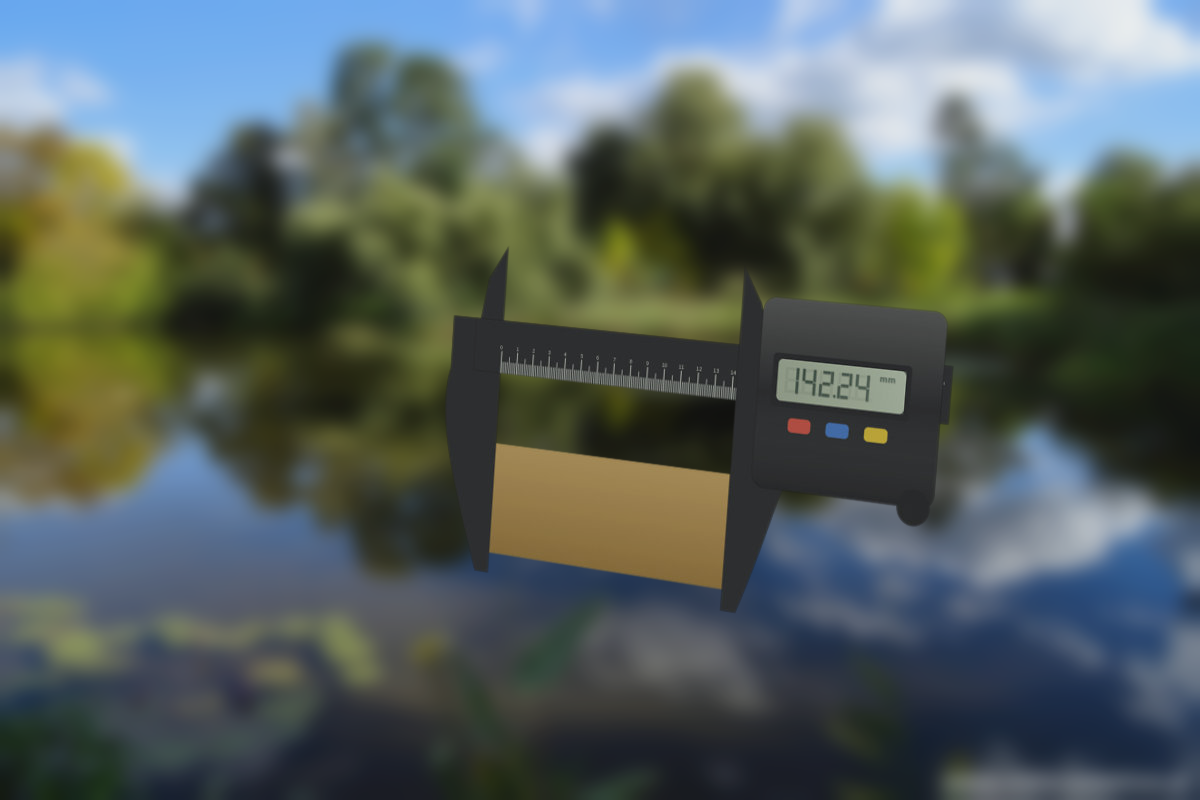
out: mm 142.24
